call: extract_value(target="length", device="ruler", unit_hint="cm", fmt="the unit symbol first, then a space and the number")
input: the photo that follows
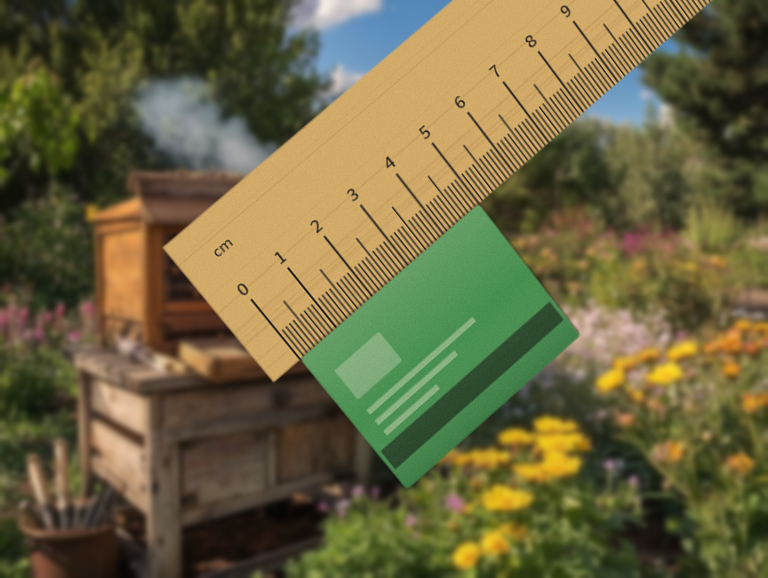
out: cm 5
